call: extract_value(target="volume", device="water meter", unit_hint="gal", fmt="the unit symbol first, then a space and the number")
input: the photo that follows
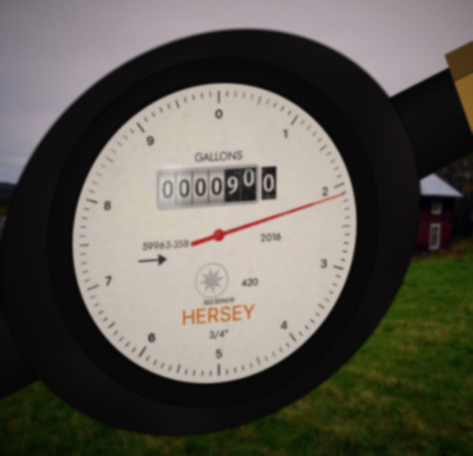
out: gal 902.1
